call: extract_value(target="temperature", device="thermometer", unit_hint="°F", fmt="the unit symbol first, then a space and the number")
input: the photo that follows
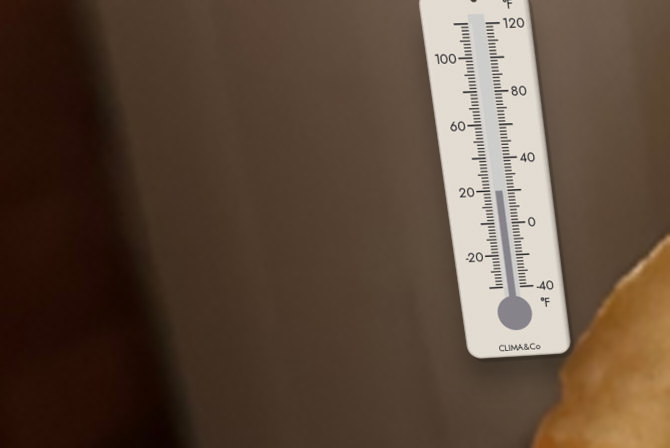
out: °F 20
